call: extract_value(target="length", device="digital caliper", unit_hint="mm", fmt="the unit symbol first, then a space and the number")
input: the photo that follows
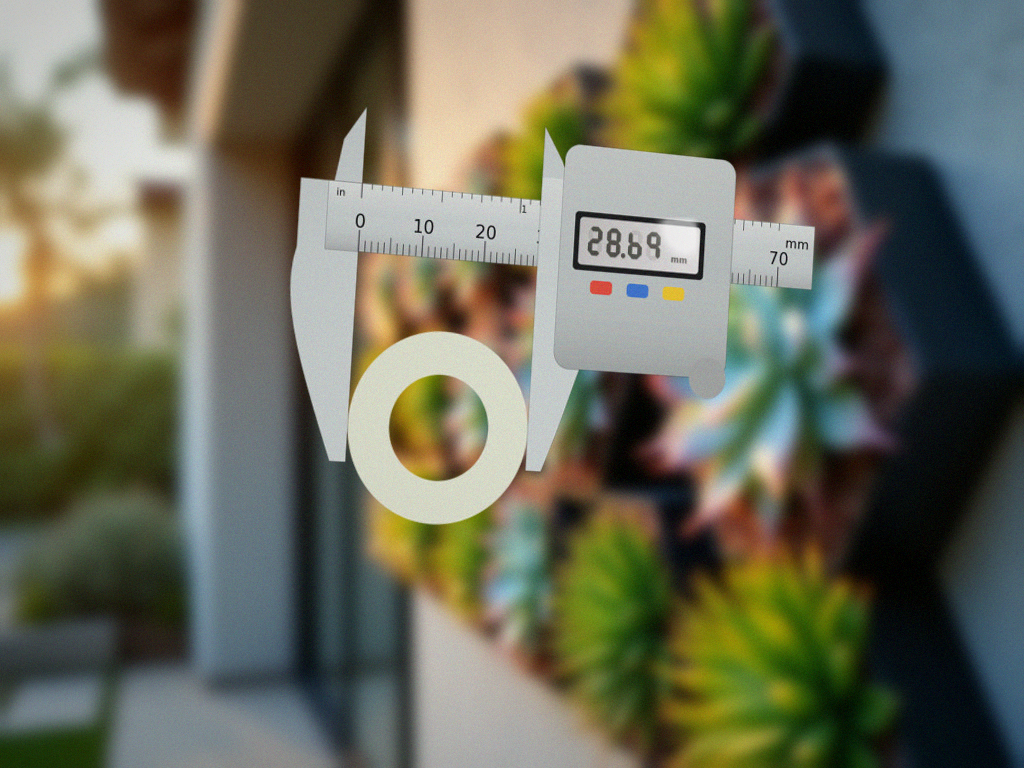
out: mm 28.69
